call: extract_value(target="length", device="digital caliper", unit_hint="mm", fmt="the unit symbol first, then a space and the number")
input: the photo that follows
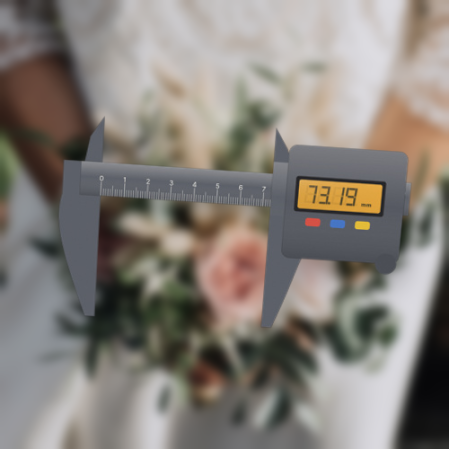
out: mm 73.19
